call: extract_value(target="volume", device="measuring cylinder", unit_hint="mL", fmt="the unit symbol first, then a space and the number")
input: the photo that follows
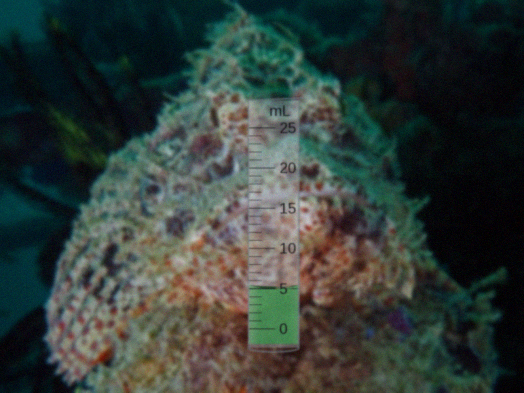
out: mL 5
